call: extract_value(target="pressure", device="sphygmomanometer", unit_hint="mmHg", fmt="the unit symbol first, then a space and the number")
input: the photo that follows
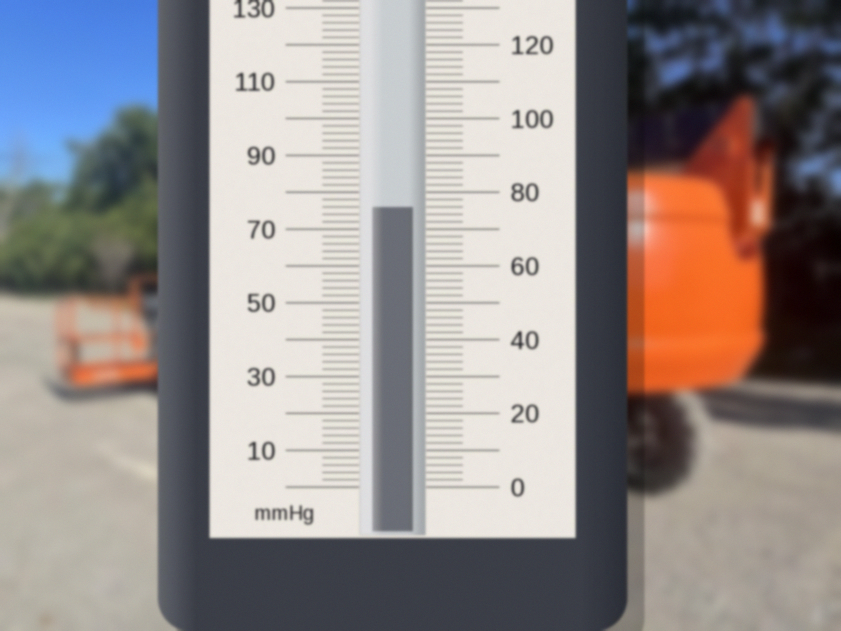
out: mmHg 76
